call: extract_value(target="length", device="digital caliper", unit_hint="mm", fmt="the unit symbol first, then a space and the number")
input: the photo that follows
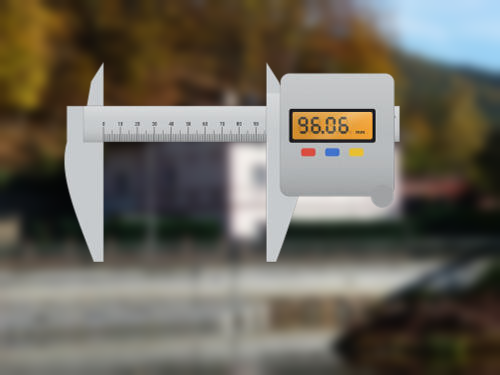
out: mm 96.06
